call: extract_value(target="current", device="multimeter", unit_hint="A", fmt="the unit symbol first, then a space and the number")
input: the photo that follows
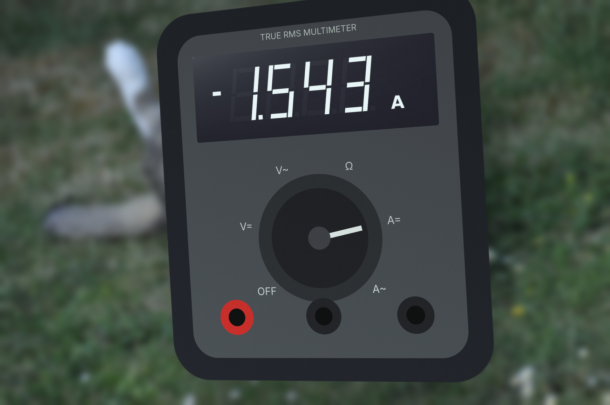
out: A -1.543
